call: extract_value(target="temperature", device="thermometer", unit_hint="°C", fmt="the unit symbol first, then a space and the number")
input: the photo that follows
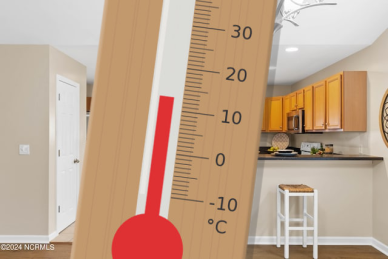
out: °C 13
